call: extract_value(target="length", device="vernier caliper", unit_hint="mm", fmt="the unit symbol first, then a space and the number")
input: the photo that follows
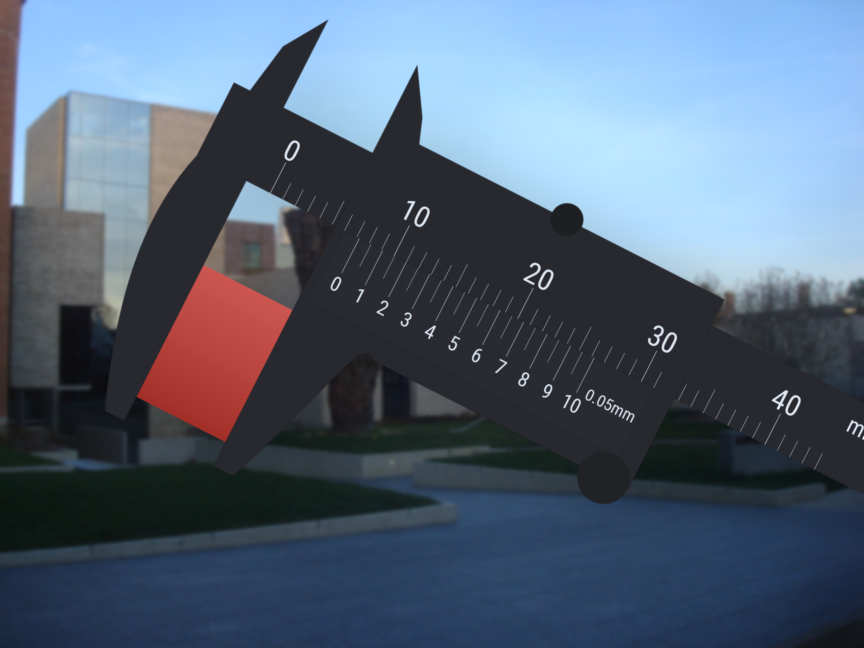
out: mm 7.2
